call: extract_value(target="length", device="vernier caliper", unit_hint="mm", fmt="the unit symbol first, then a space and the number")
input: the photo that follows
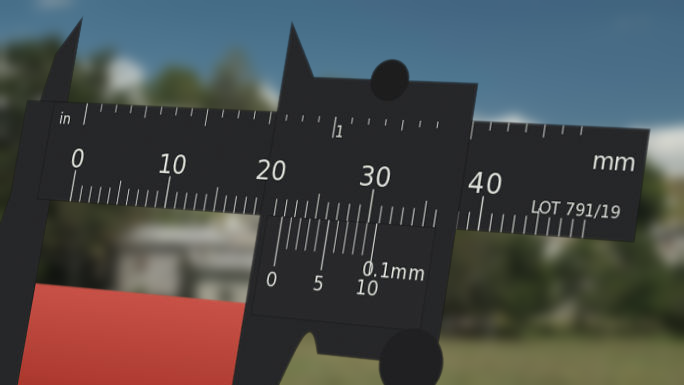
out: mm 21.8
